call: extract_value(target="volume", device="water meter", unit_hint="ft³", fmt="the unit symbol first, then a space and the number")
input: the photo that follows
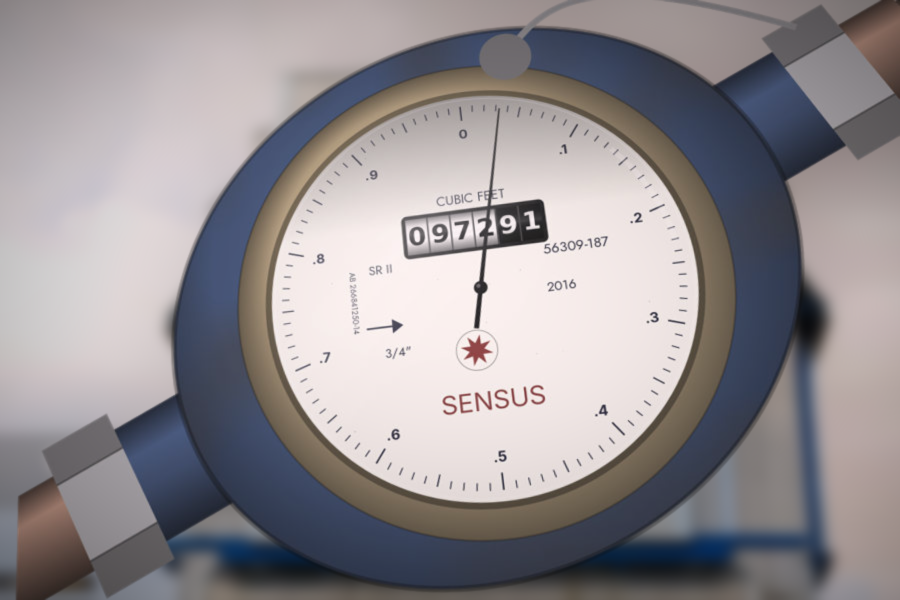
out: ft³ 97291.03
